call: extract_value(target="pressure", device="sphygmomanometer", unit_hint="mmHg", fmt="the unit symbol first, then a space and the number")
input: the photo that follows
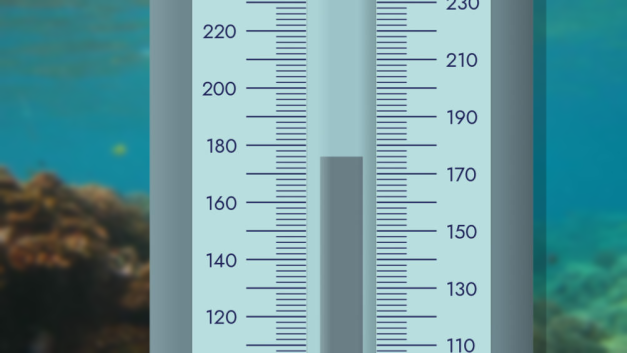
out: mmHg 176
